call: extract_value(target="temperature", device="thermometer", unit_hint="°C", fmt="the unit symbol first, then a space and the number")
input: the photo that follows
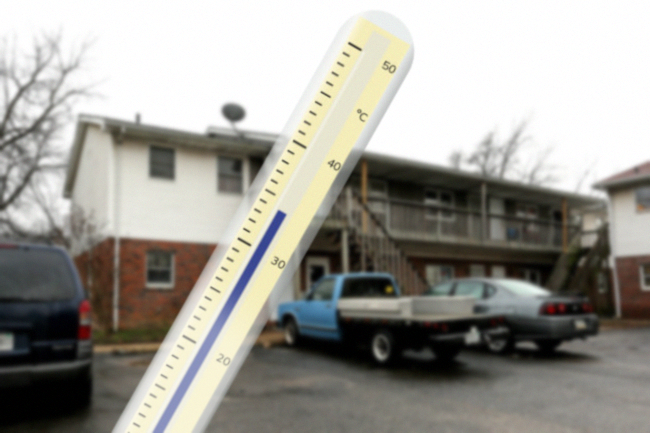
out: °C 34
